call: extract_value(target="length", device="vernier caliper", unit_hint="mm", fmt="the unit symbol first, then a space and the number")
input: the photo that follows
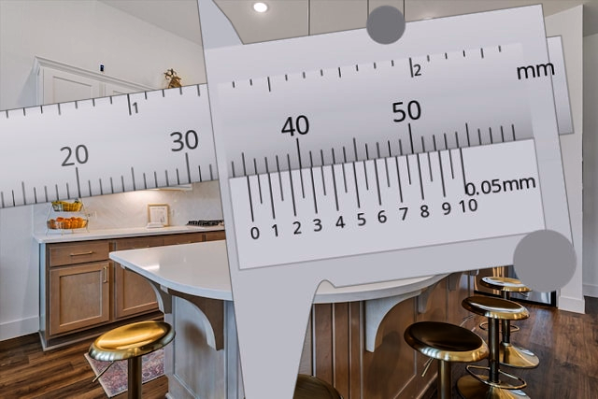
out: mm 35.2
